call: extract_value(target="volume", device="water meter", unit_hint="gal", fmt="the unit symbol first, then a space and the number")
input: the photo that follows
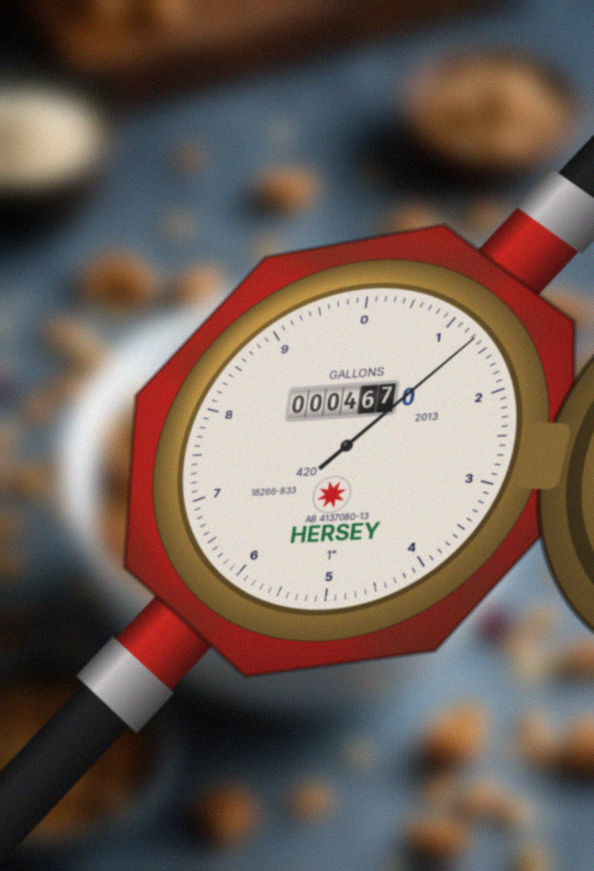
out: gal 4671.3
